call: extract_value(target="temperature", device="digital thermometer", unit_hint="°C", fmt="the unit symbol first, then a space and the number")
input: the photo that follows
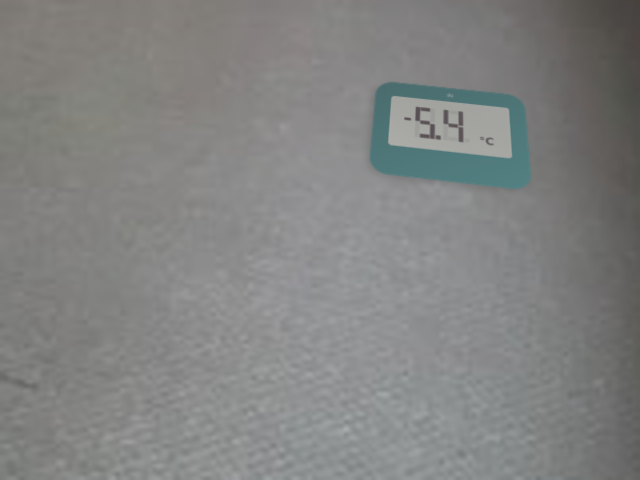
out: °C -5.4
